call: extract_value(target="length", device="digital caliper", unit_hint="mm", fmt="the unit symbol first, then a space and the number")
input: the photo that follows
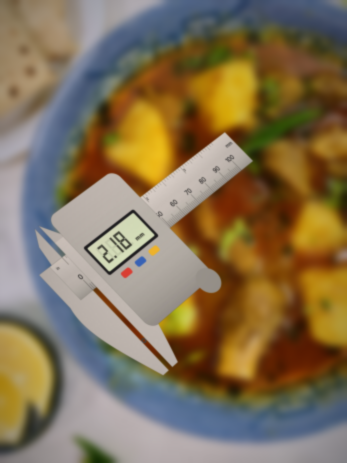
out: mm 2.18
